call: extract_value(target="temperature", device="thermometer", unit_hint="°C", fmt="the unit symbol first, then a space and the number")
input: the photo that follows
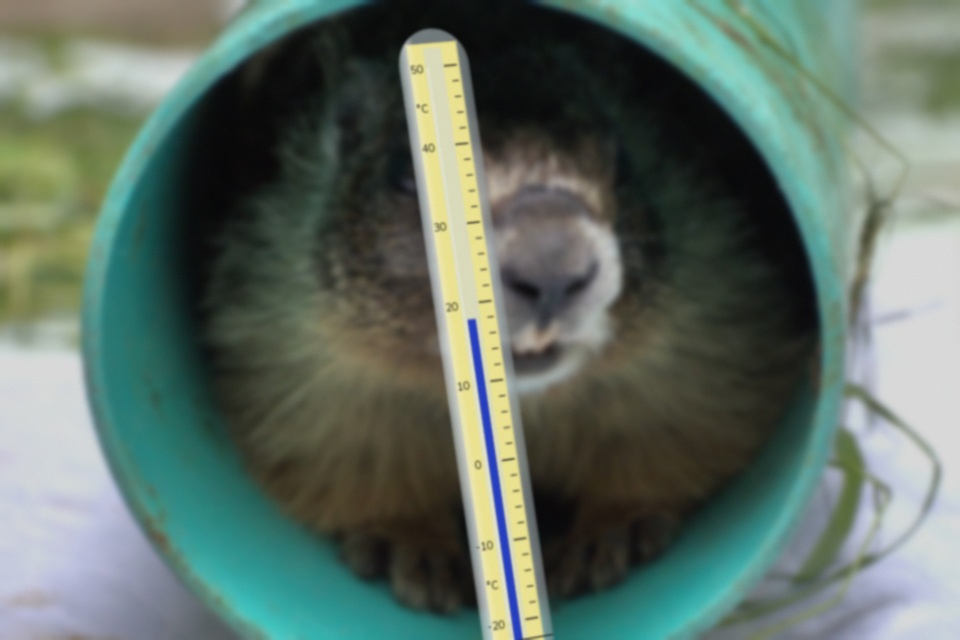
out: °C 18
